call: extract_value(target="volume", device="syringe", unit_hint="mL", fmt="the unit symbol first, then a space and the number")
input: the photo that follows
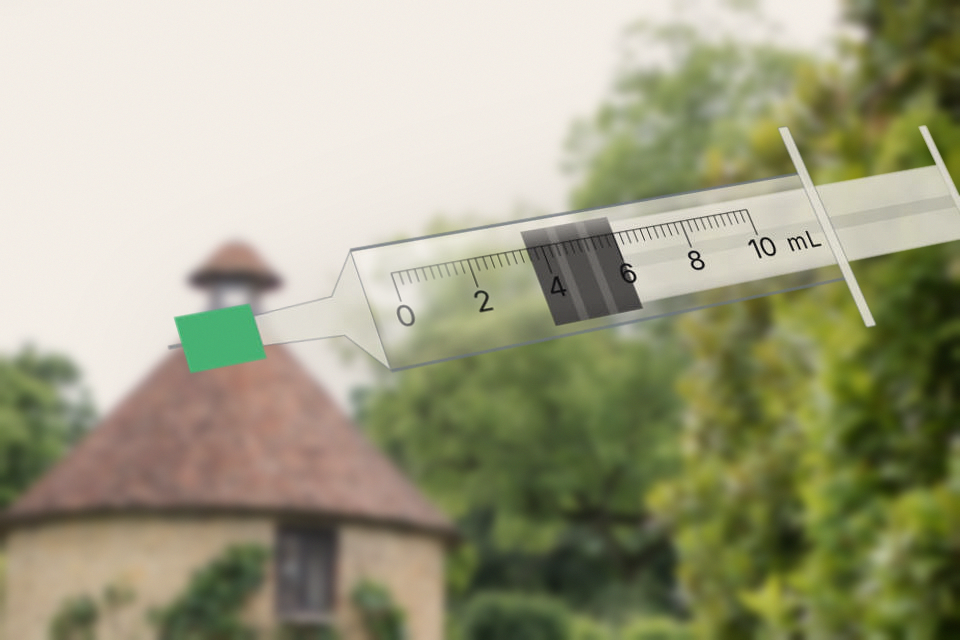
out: mL 3.6
